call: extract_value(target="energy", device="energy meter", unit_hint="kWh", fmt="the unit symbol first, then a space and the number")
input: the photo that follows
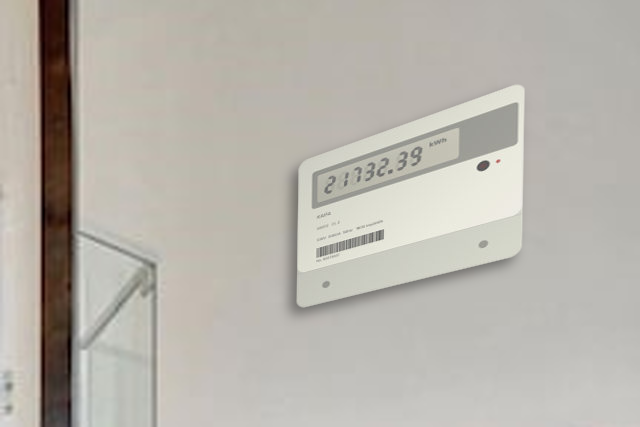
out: kWh 21732.39
